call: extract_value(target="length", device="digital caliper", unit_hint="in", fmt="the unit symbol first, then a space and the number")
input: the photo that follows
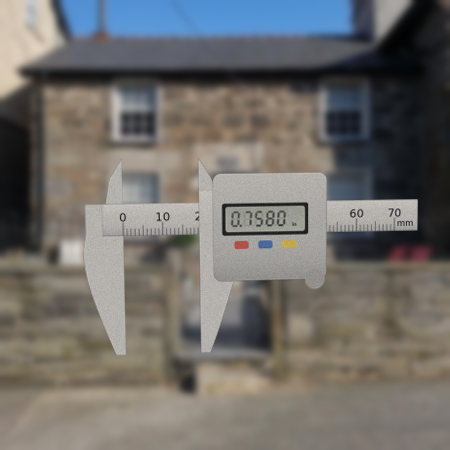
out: in 0.7580
